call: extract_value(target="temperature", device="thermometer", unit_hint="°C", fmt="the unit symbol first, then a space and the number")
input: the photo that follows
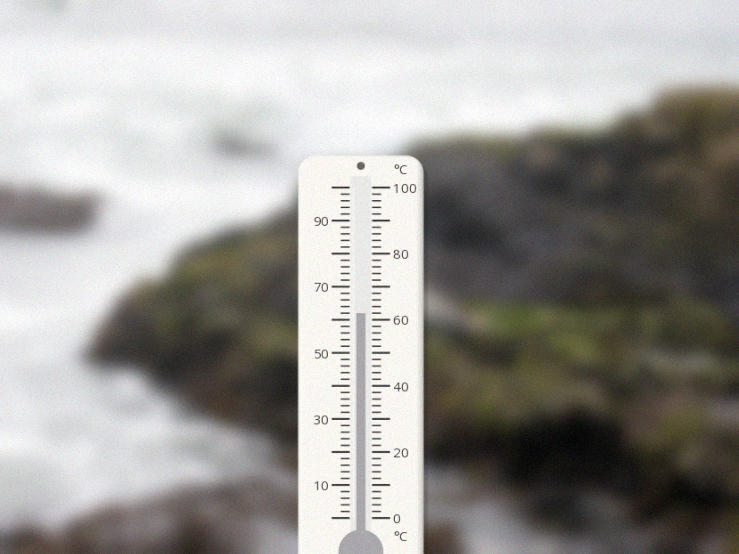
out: °C 62
